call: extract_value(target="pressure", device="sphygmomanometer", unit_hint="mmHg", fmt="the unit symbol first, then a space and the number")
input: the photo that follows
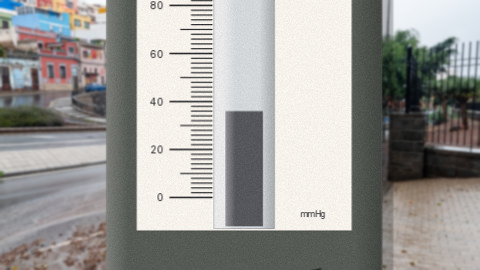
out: mmHg 36
